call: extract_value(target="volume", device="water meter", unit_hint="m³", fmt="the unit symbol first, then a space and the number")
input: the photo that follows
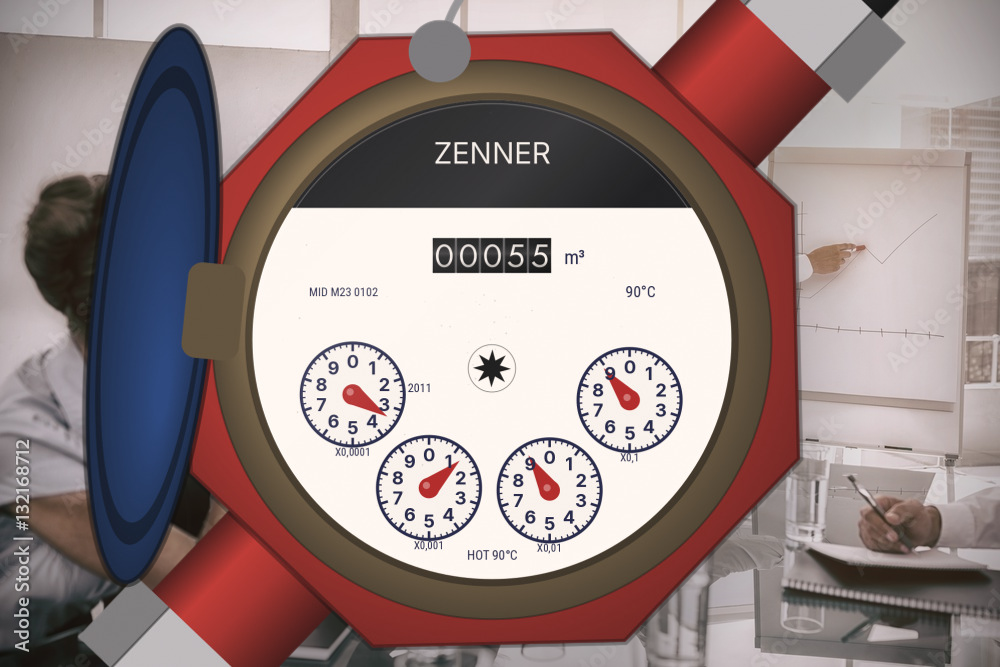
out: m³ 55.8913
